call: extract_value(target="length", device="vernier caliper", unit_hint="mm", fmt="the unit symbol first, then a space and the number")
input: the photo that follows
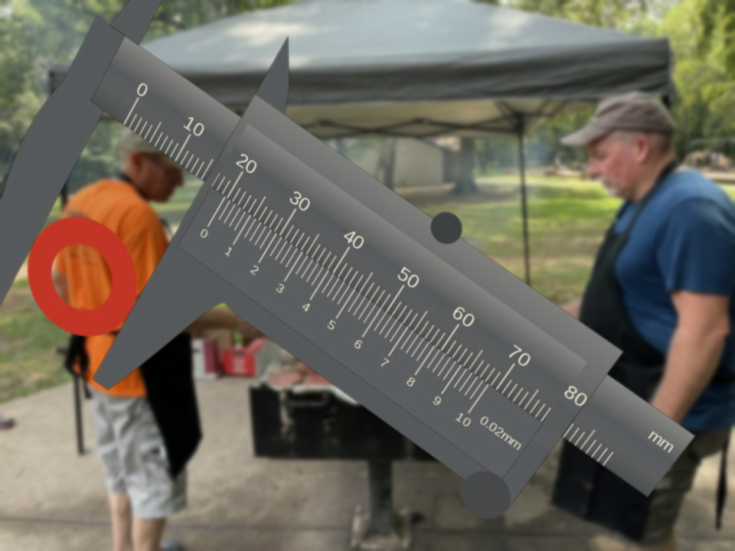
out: mm 19.6
